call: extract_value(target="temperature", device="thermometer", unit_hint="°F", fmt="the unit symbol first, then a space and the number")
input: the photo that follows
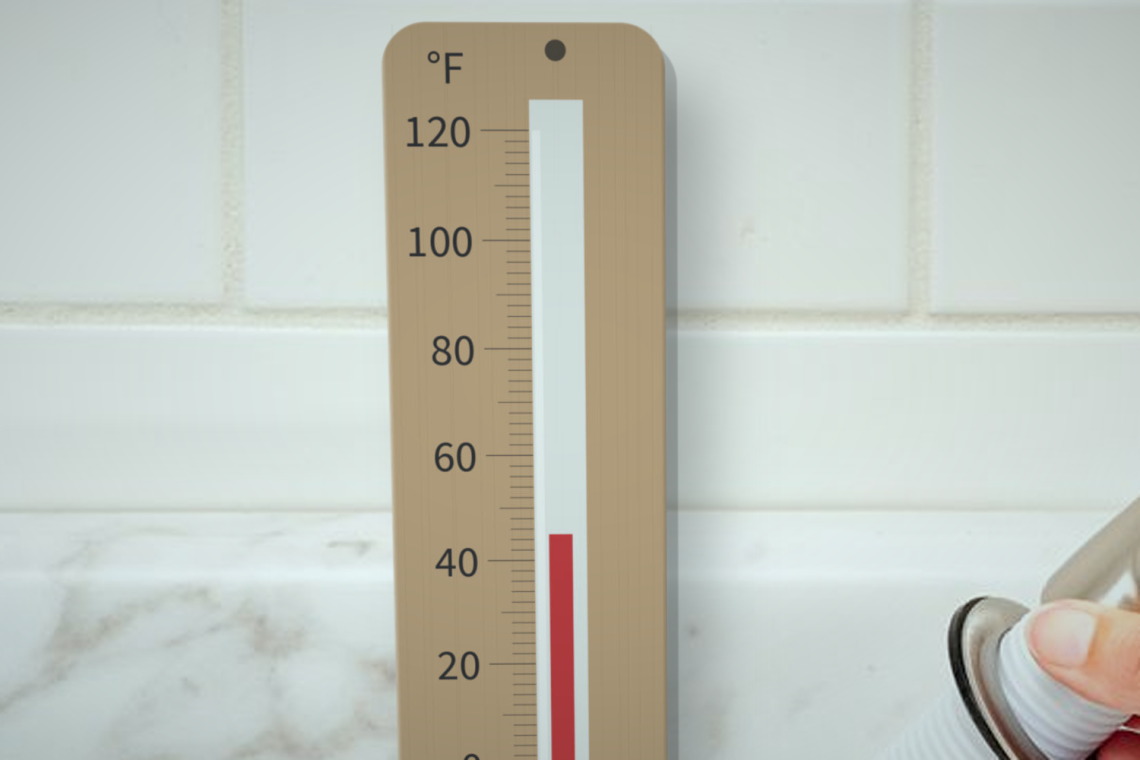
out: °F 45
